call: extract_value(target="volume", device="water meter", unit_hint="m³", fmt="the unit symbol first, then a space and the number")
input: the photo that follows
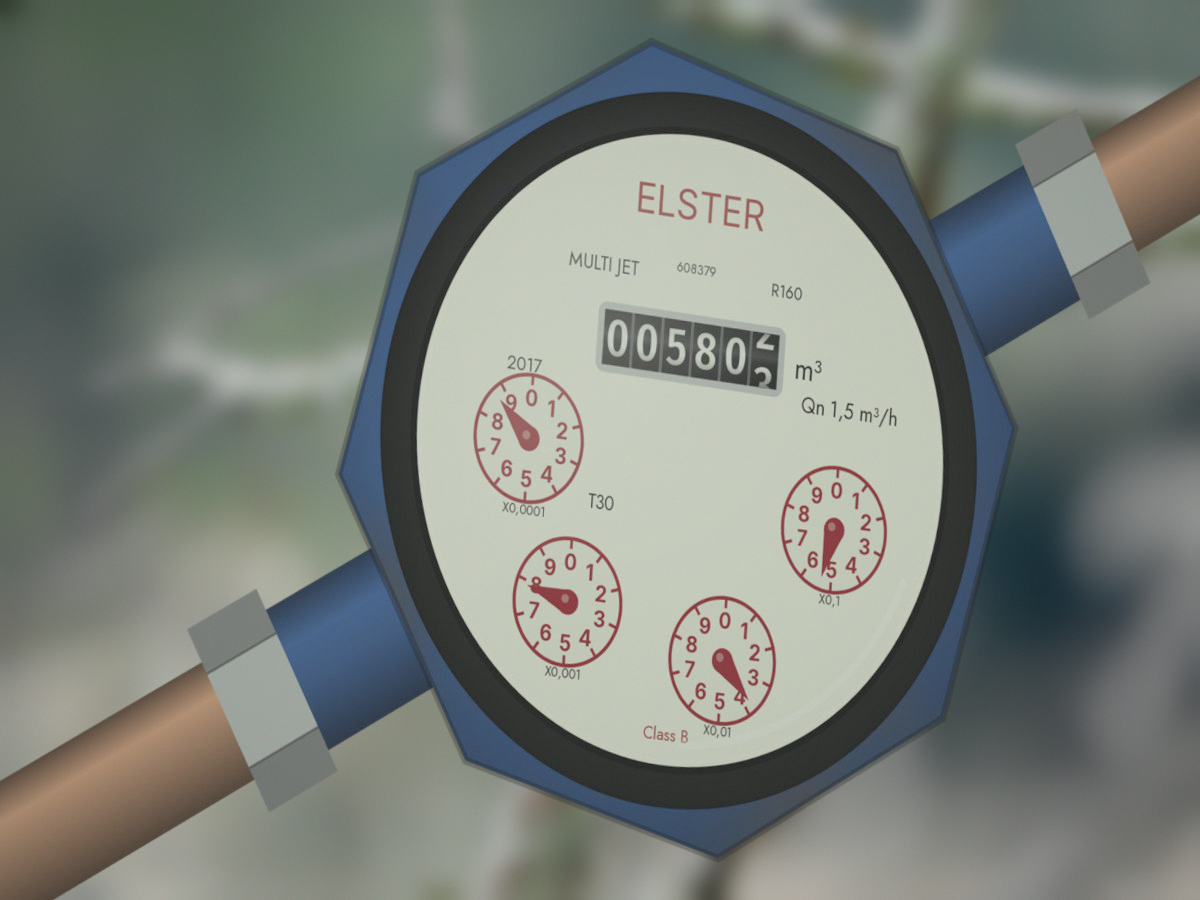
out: m³ 5802.5378
